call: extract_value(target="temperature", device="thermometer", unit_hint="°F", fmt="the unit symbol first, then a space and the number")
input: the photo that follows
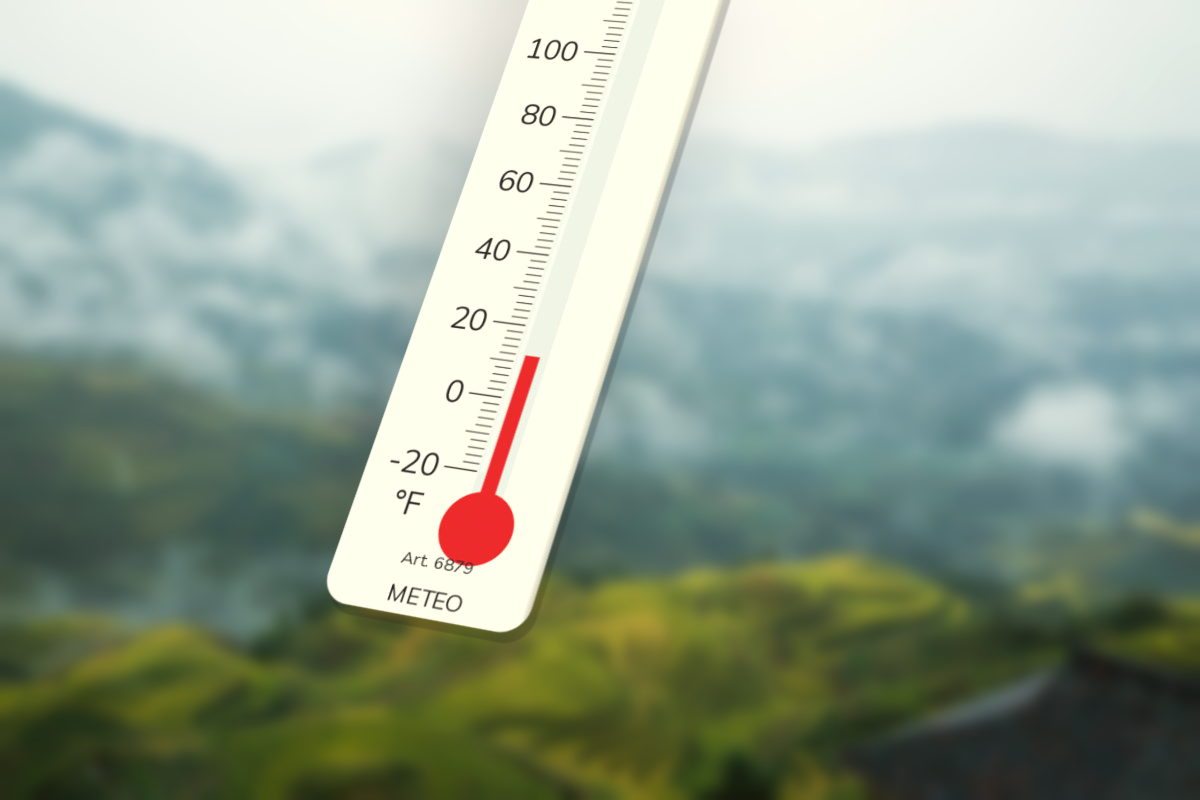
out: °F 12
